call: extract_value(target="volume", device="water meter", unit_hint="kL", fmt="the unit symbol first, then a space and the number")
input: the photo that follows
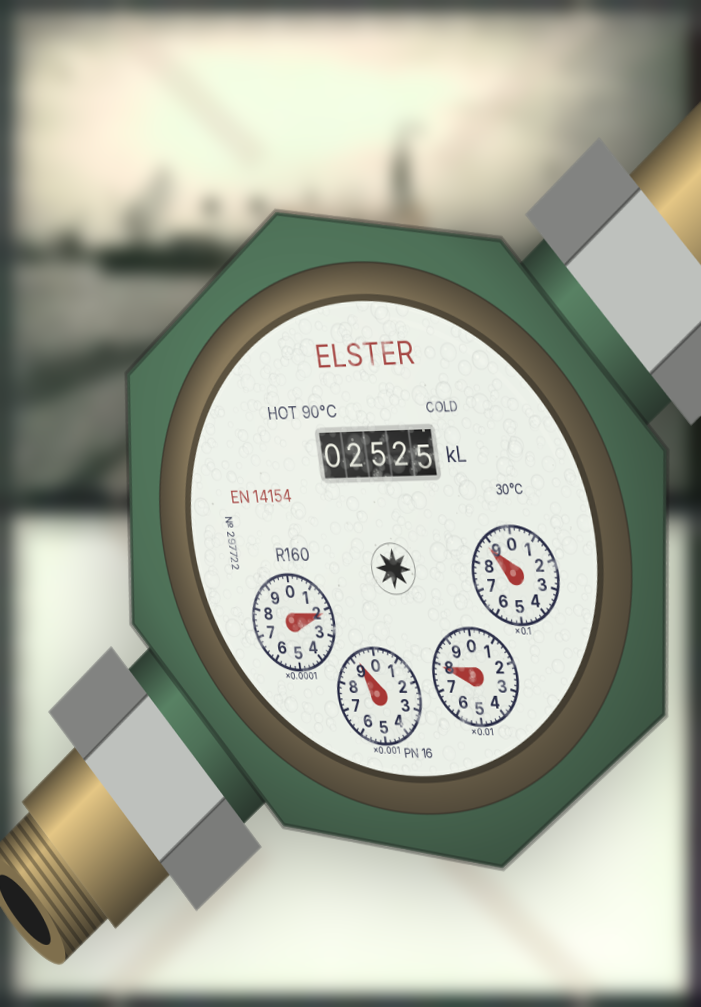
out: kL 2524.8792
